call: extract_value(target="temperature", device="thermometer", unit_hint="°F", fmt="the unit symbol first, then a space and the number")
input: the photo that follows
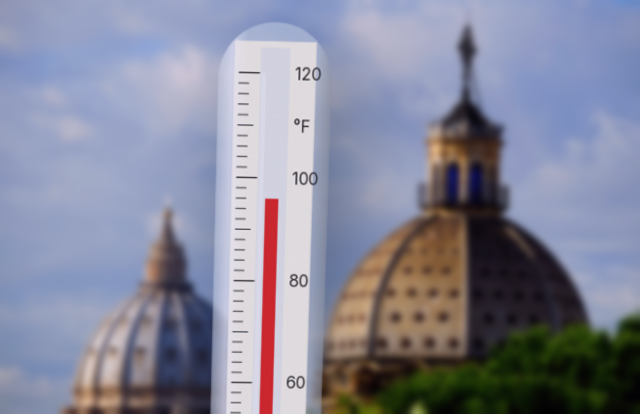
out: °F 96
